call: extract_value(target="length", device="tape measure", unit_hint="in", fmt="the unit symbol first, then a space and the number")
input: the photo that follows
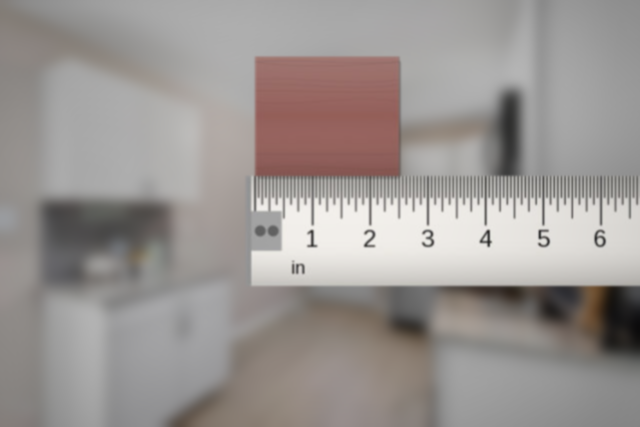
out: in 2.5
